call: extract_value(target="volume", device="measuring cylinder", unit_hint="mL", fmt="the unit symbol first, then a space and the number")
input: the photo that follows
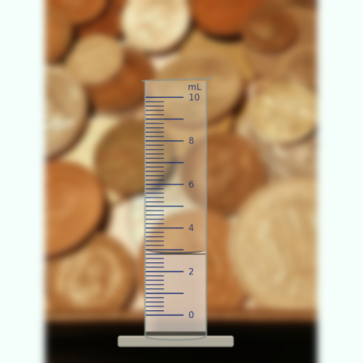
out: mL 2.8
